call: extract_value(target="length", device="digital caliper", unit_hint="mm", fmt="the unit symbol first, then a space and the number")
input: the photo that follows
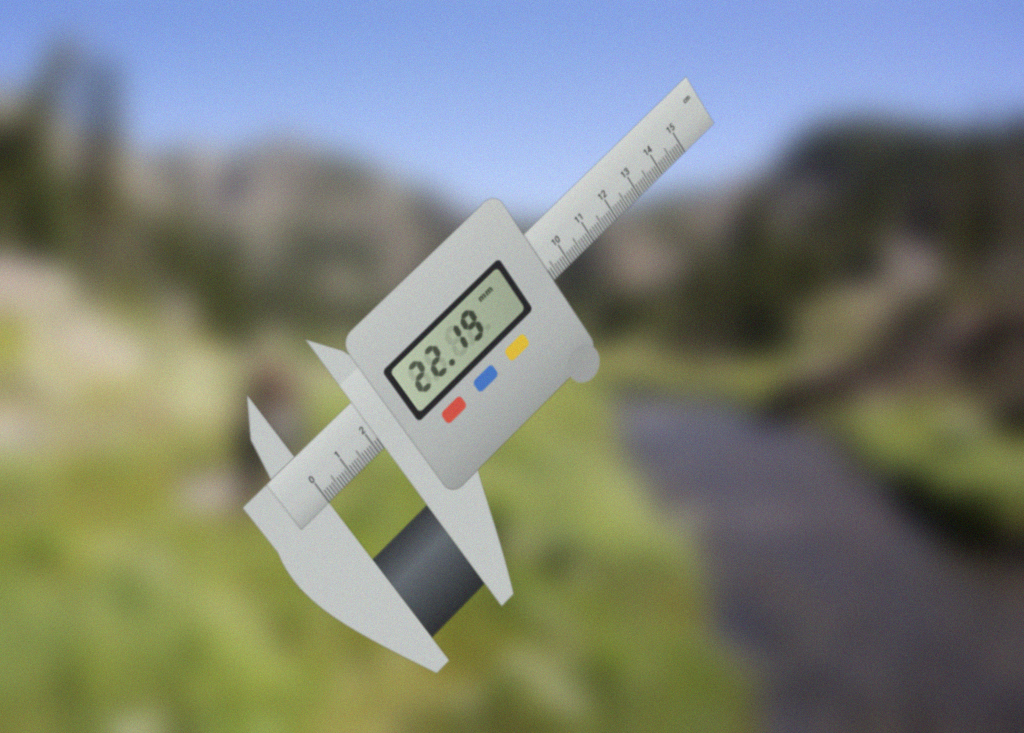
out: mm 22.19
